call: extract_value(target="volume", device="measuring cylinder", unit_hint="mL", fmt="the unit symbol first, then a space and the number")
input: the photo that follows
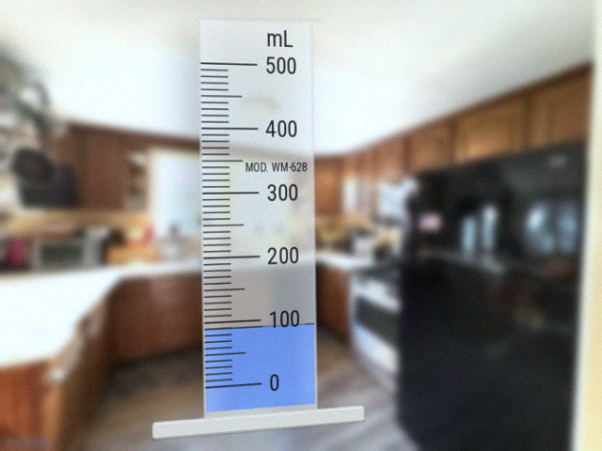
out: mL 90
